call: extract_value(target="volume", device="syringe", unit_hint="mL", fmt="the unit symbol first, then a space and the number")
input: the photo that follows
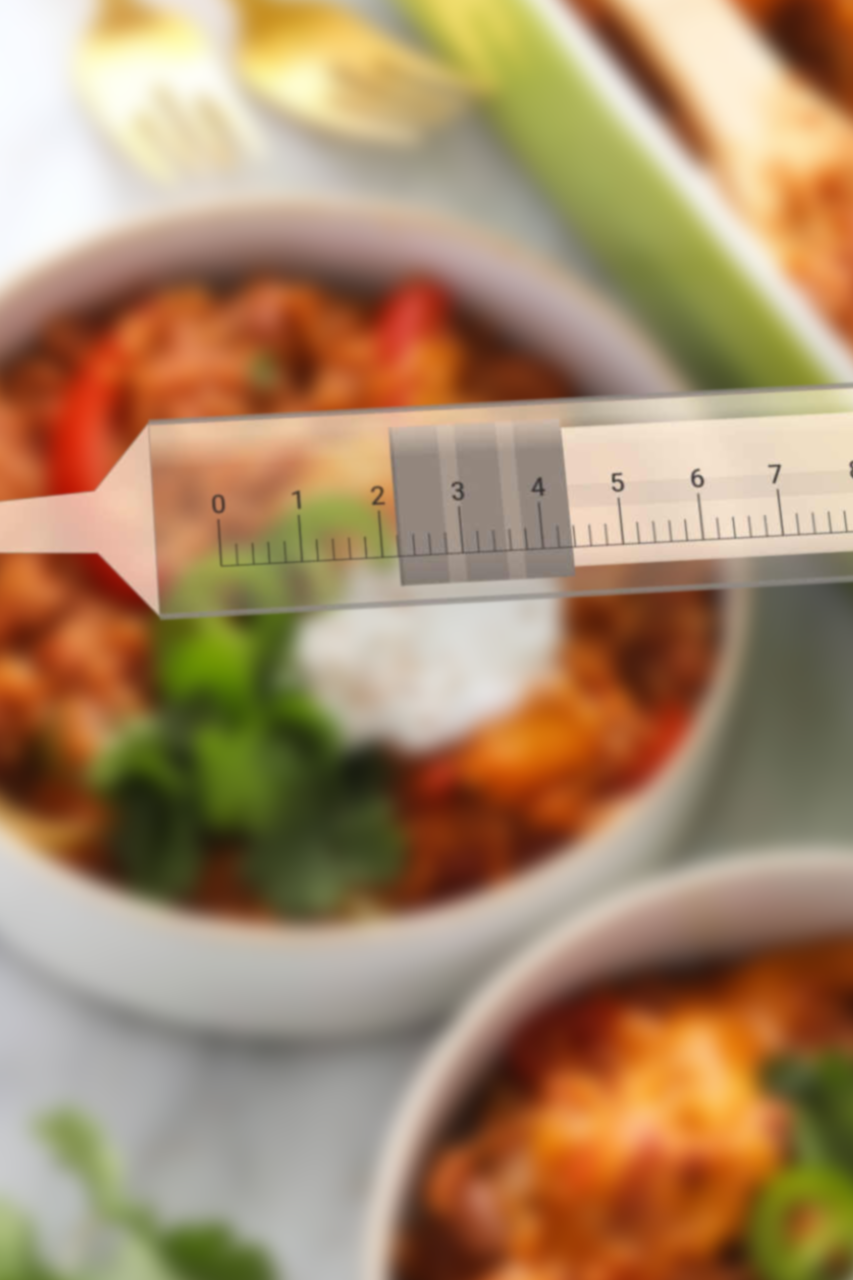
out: mL 2.2
